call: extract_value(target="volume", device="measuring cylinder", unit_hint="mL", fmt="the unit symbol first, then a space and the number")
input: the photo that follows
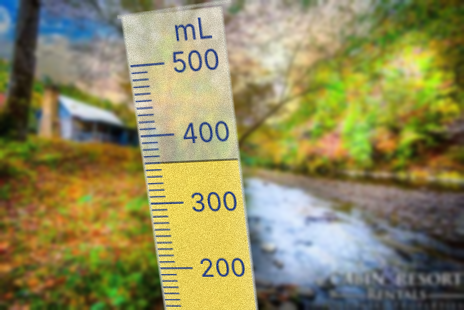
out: mL 360
